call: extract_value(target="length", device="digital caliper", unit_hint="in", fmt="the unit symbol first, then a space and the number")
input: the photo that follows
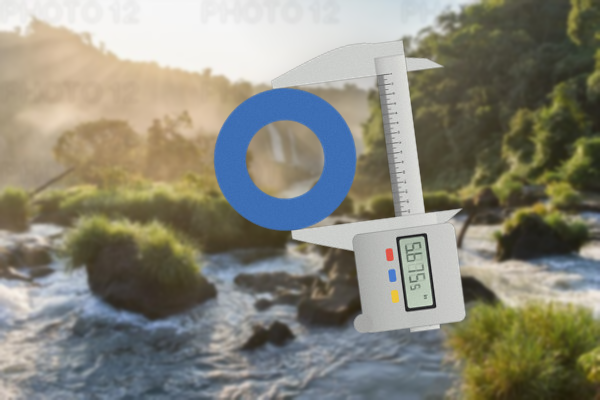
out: in 5.6755
